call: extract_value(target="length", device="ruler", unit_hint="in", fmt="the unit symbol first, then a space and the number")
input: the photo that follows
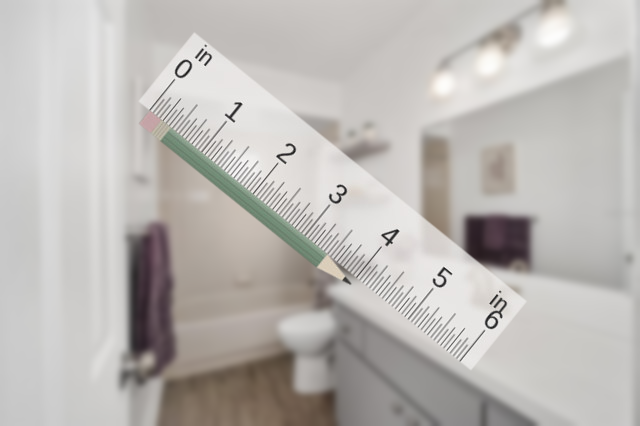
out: in 4
